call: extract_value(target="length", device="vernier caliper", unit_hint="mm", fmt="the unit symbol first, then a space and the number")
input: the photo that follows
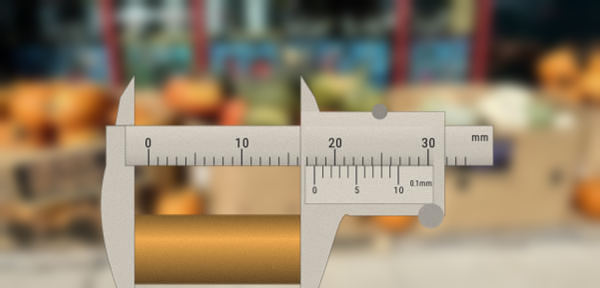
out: mm 17.8
